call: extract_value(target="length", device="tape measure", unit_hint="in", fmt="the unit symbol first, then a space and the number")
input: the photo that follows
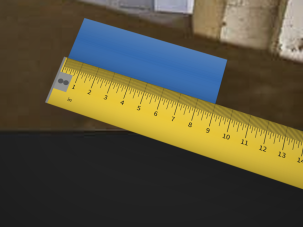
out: in 9
